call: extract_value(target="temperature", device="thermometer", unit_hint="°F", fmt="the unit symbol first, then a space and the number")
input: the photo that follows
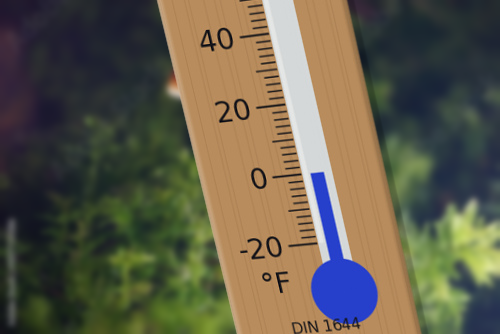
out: °F 0
